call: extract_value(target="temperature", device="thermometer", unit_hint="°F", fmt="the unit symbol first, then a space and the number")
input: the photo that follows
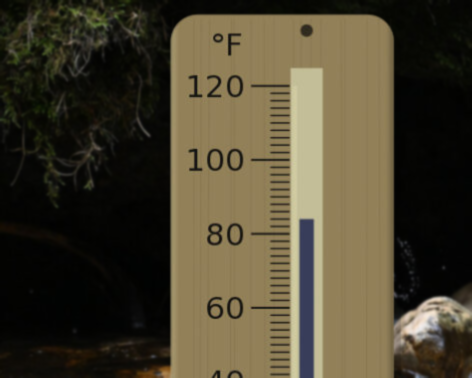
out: °F 84
